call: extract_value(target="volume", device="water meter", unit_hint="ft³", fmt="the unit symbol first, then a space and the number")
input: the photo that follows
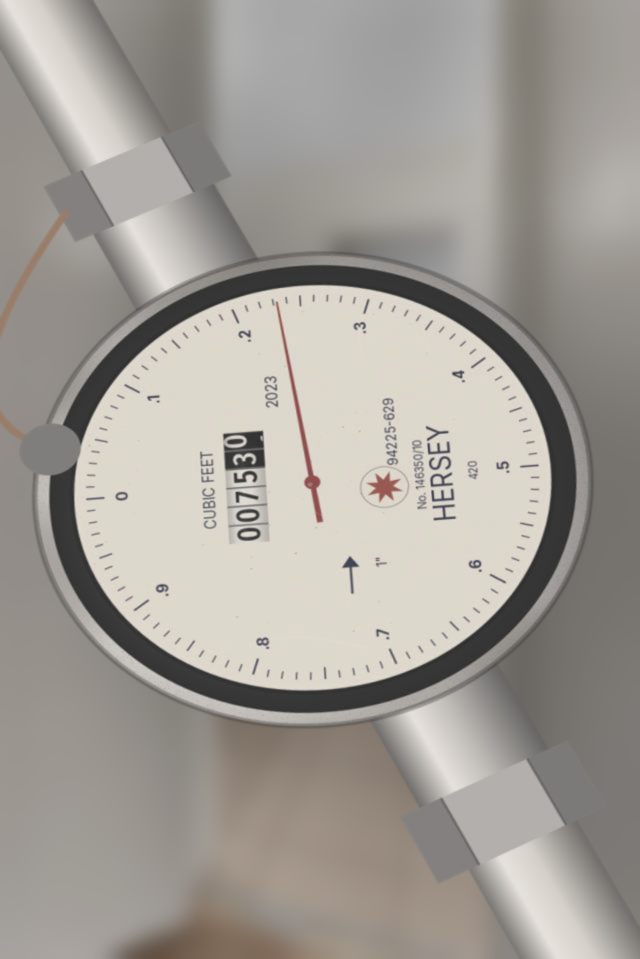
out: ft³ 7530.23
